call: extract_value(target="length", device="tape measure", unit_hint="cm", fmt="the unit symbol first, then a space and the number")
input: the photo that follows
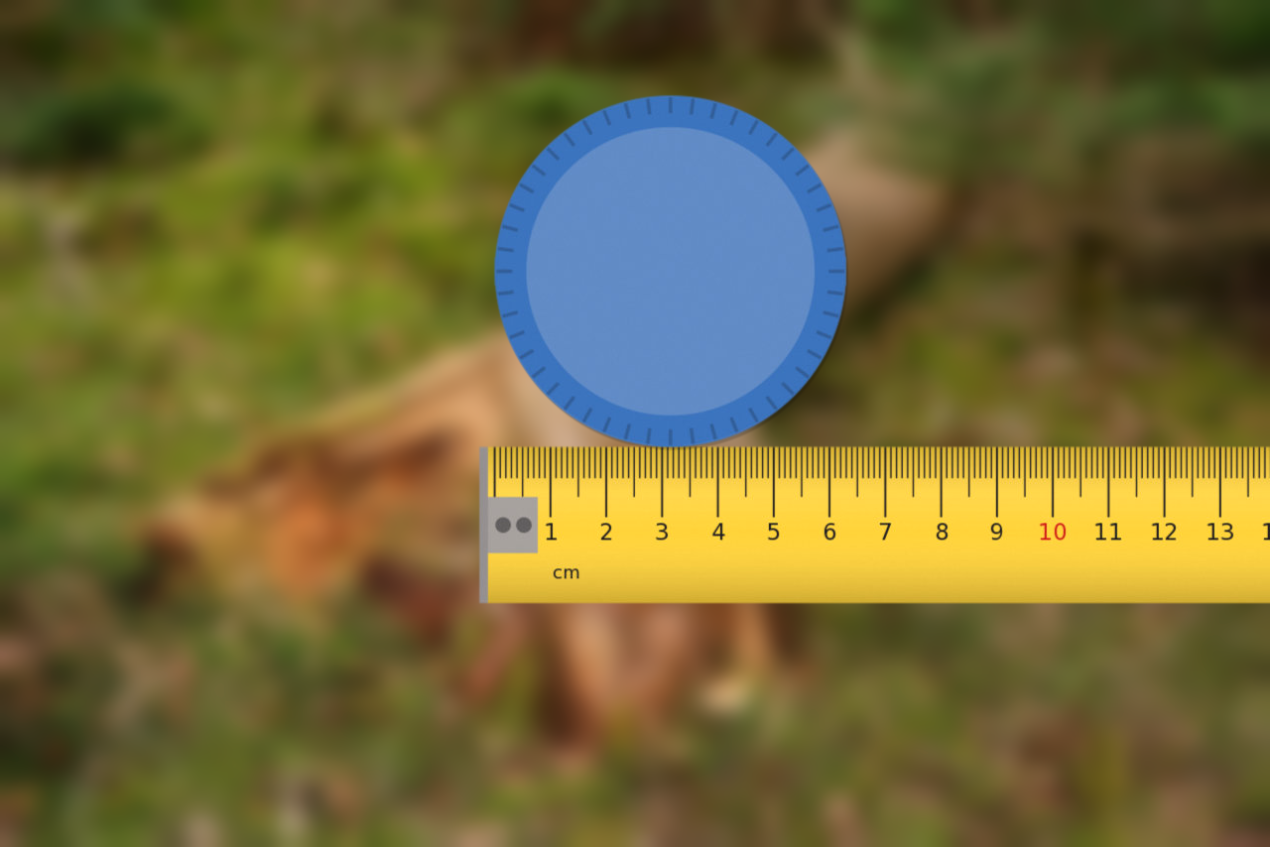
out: cm 6.3
